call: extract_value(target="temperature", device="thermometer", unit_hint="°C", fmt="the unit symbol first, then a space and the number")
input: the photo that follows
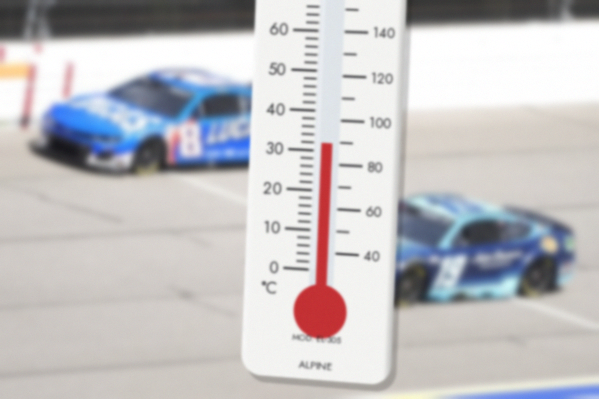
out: °C 32
